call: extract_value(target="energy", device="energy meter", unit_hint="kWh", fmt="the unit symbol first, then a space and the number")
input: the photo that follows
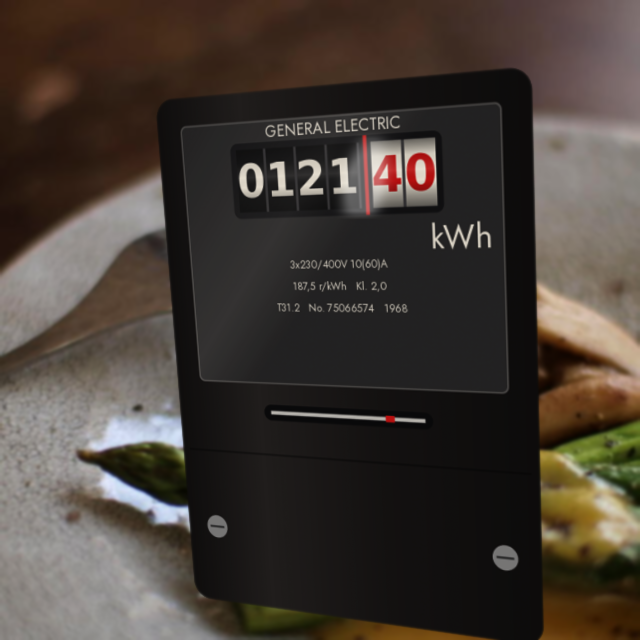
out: kWh 121.40
